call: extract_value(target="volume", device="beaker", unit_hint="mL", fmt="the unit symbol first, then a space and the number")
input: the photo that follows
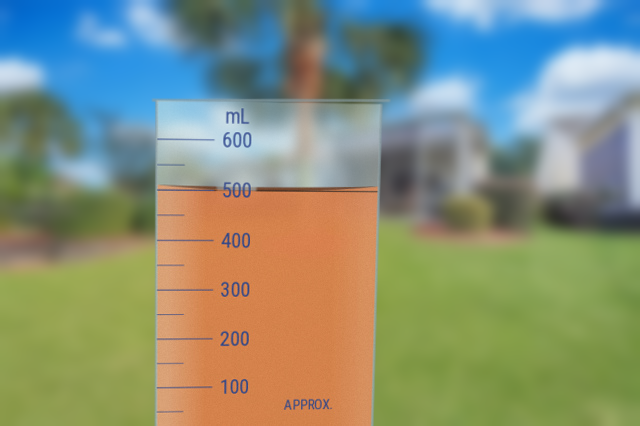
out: mL 500
